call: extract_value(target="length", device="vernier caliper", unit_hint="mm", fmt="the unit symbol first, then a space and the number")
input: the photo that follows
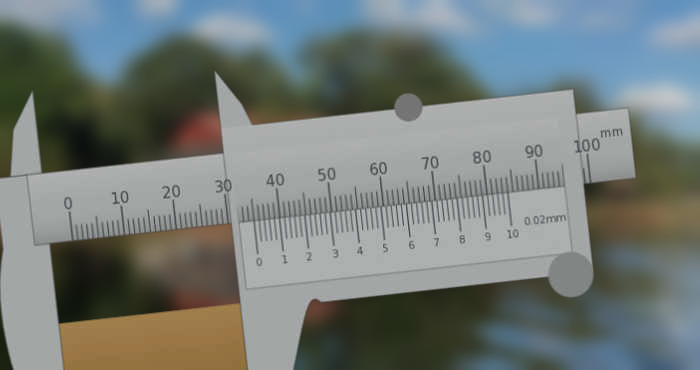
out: mm 35.0
